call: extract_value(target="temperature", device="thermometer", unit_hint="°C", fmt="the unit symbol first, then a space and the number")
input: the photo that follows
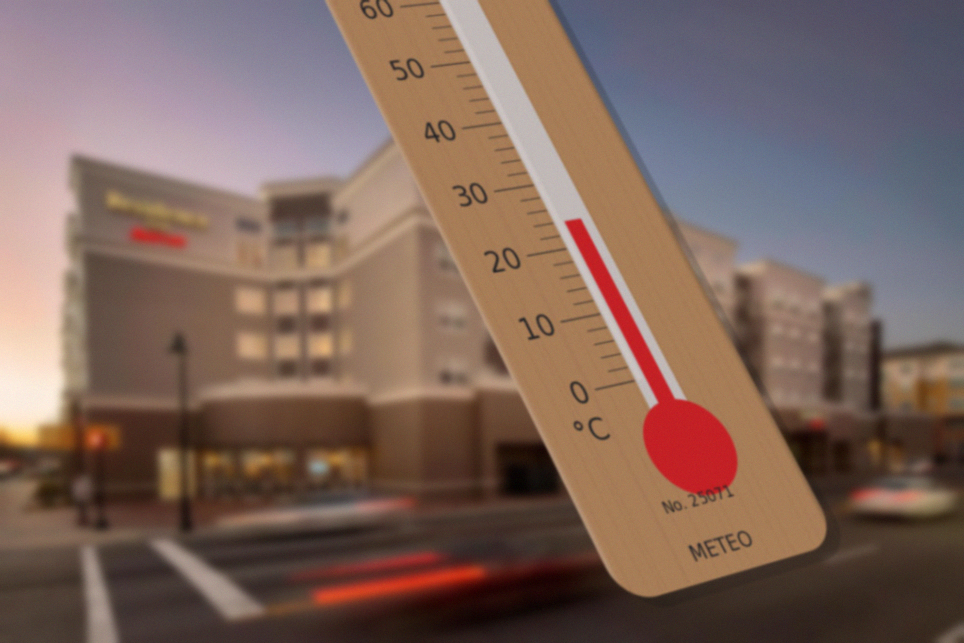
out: °C 24
